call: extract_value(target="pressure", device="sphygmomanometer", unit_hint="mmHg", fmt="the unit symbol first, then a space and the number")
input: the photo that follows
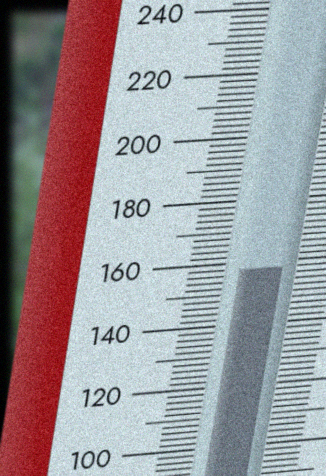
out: mmHg 158
